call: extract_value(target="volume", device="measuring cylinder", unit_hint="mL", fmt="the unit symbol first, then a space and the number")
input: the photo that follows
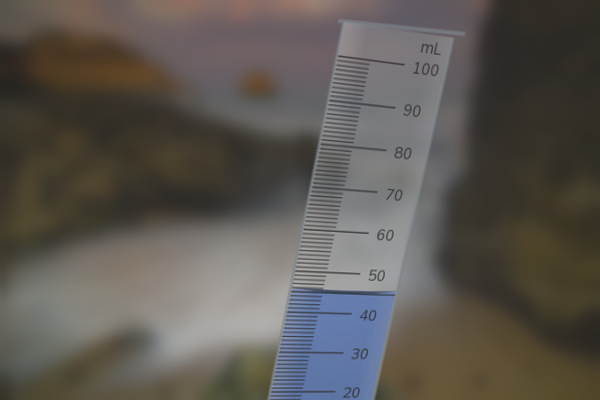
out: mL 45
